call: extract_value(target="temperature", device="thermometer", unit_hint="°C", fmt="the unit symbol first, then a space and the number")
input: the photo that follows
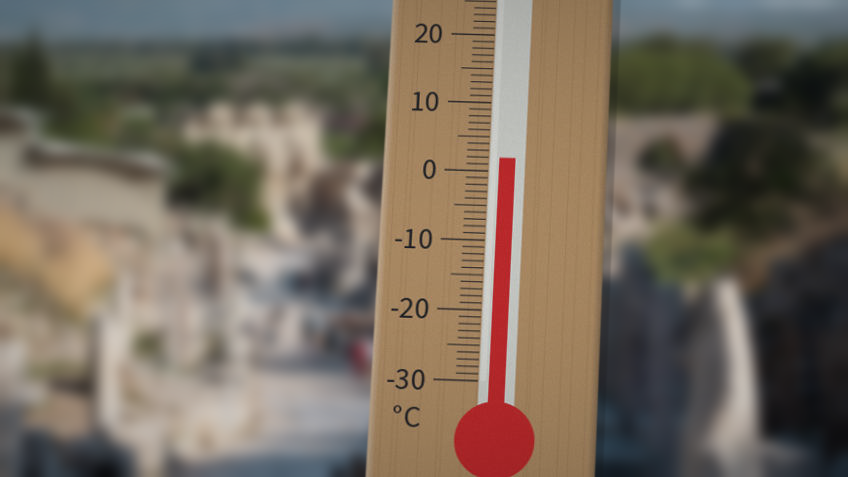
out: °C 2
